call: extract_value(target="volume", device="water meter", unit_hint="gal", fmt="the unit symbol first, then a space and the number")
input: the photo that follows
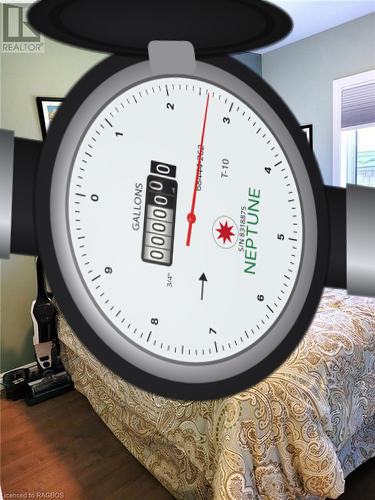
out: gal 2.6
